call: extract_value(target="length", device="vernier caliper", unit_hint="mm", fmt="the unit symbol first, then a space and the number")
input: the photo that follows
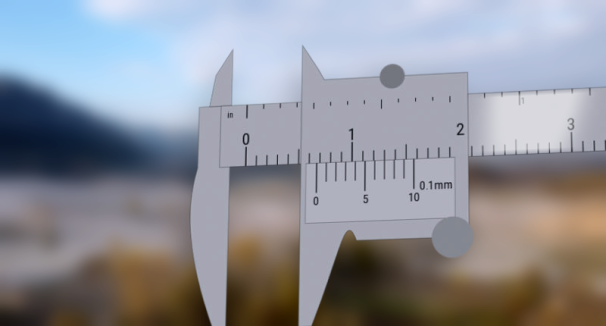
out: mm 6.7
